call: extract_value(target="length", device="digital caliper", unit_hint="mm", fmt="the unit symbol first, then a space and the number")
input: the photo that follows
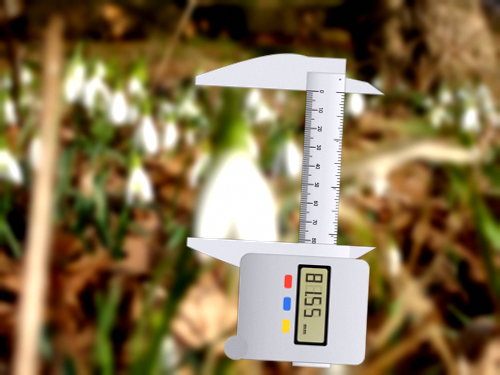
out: mm 81.55
